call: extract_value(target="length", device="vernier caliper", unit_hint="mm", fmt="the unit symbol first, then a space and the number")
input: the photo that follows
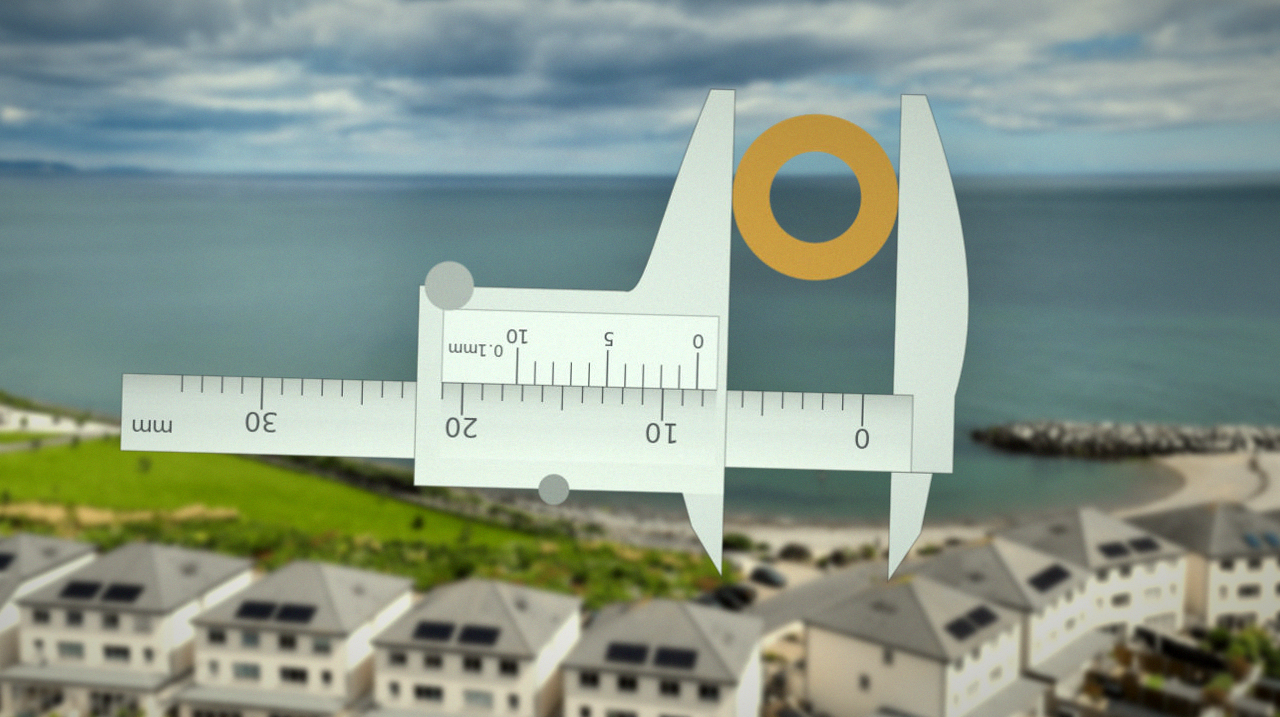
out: mm 8.3
